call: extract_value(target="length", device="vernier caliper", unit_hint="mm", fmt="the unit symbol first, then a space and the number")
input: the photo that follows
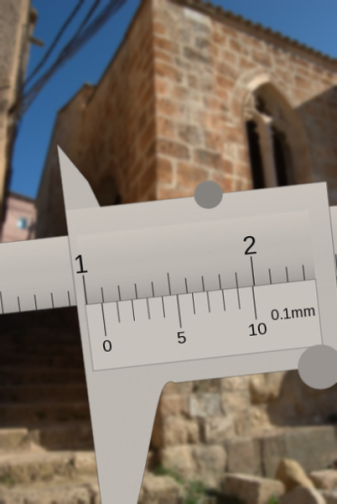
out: mm 10.9
